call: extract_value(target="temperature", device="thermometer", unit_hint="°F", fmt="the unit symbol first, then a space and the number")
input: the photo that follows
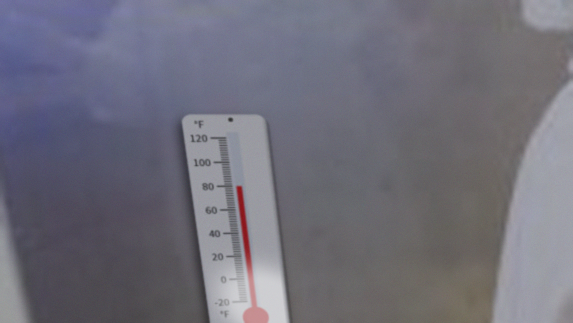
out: °F 80
